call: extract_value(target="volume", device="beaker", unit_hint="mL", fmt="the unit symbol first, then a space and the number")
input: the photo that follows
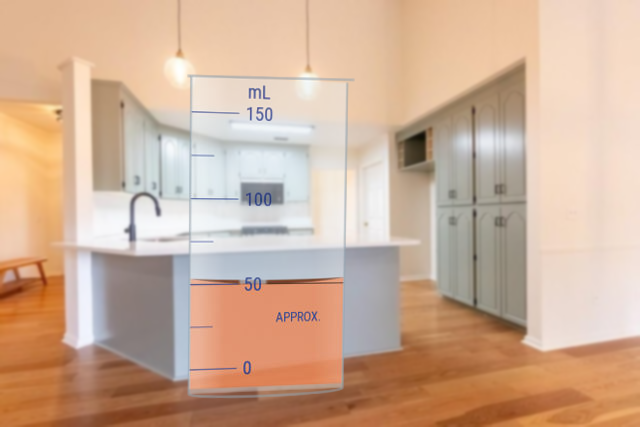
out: mL 50
